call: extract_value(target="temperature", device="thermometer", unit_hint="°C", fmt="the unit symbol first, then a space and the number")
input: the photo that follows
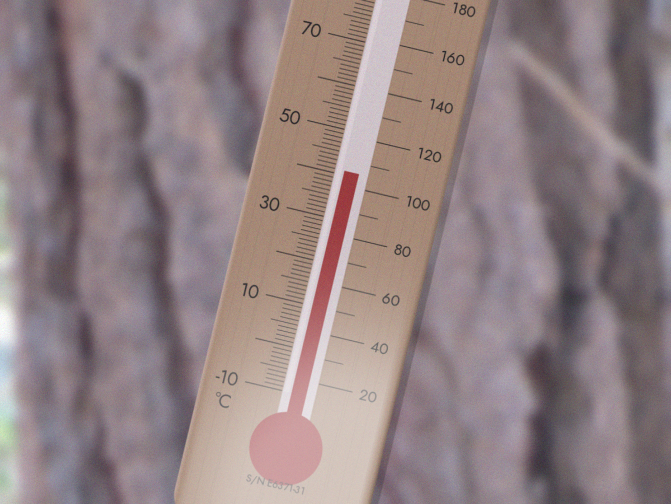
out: °C 41
